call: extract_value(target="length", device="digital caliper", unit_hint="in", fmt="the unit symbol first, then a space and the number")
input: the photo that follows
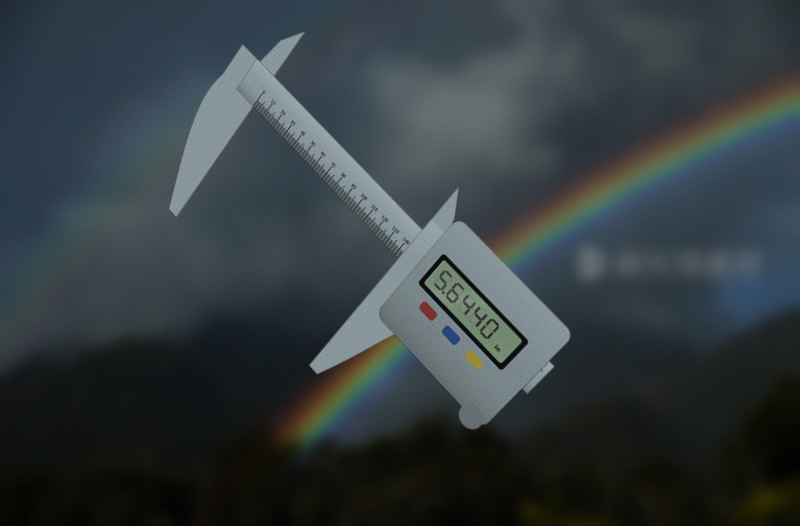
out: in 5.6440
